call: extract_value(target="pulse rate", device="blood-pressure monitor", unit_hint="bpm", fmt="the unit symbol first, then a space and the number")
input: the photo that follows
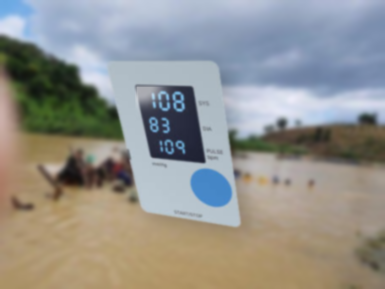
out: bpm 109
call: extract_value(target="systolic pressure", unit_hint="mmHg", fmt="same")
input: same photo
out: mmHg 108
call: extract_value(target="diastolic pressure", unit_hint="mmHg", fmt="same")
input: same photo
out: mmHg 83
